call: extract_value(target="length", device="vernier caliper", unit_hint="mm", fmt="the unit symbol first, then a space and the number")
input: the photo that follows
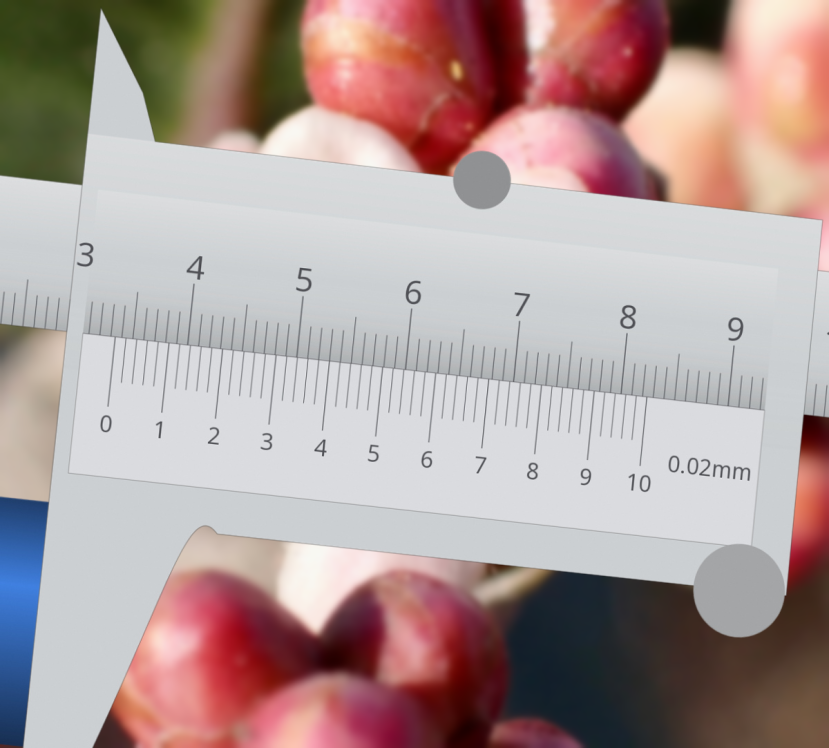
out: mm 33.4
